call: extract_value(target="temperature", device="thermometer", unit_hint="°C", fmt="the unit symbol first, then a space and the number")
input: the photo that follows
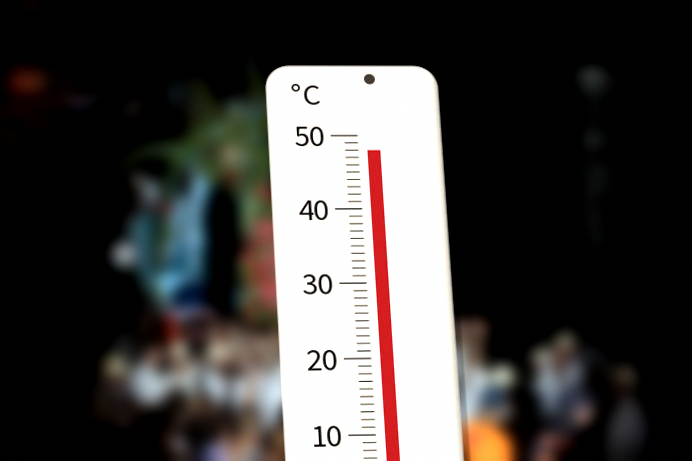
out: °C 48
